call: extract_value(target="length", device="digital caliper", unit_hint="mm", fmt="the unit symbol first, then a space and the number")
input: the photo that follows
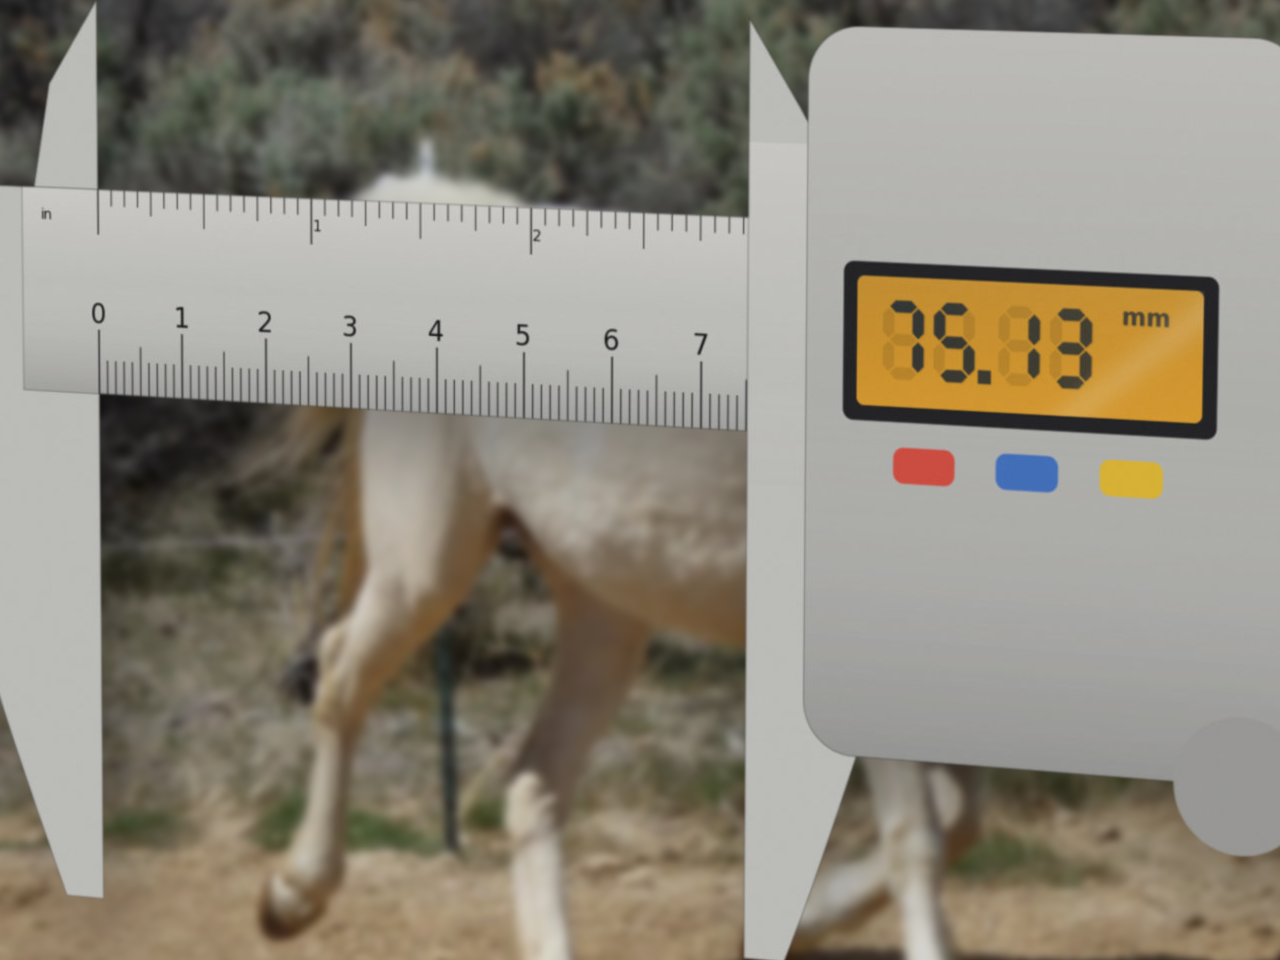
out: mm 75.13
